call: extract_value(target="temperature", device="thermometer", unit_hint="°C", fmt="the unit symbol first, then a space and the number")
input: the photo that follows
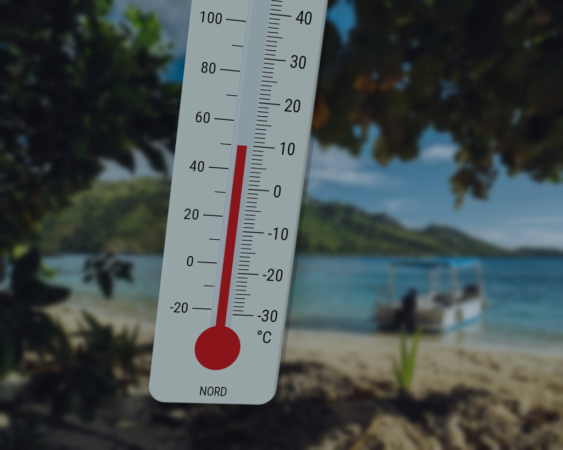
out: °C 10
